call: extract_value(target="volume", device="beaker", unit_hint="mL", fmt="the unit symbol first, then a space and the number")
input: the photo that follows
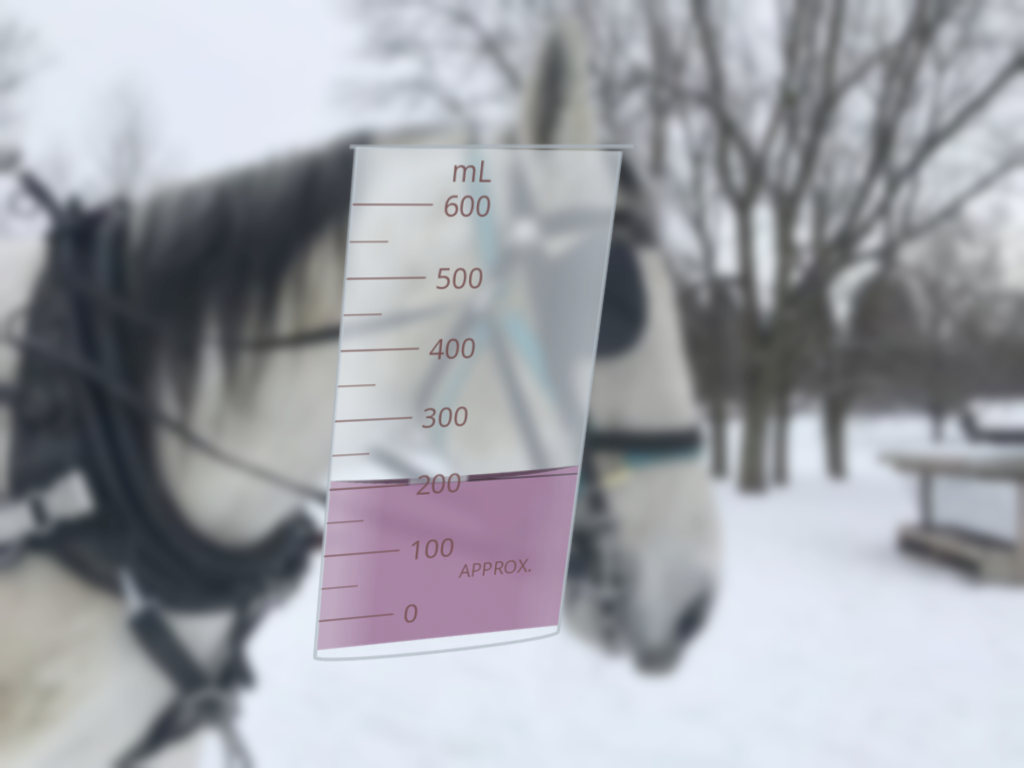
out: mL 200
